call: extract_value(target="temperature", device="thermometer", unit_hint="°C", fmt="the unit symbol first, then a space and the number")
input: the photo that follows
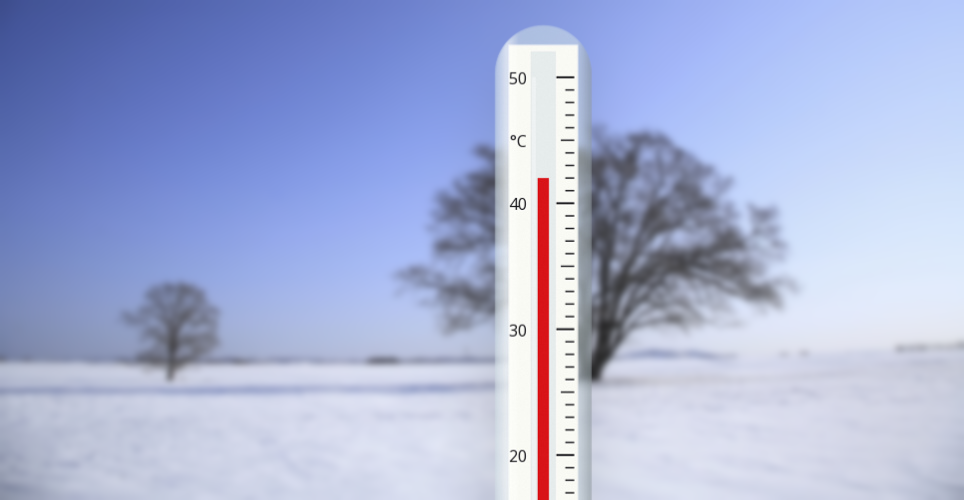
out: °C 42
